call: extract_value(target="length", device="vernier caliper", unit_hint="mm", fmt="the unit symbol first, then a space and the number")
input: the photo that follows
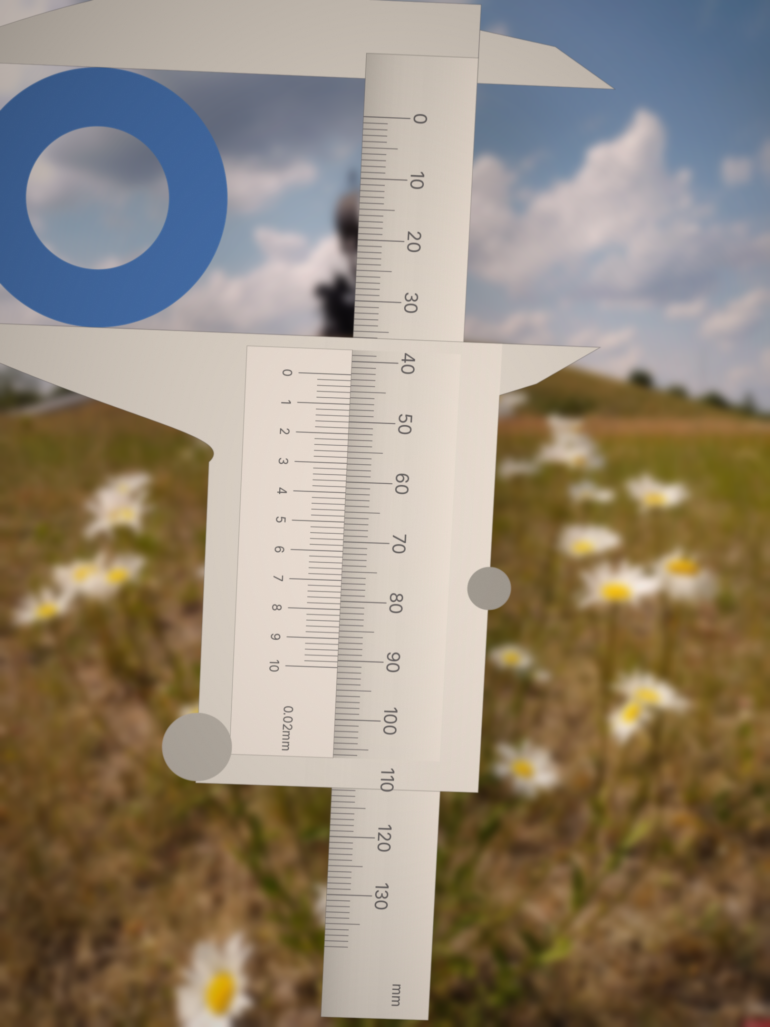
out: mm 42.2
